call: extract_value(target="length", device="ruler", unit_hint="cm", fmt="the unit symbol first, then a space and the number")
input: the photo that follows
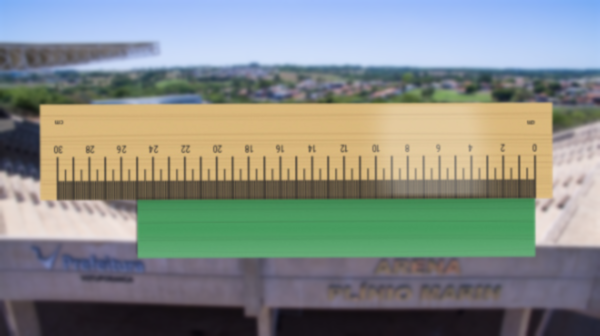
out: cm 25
